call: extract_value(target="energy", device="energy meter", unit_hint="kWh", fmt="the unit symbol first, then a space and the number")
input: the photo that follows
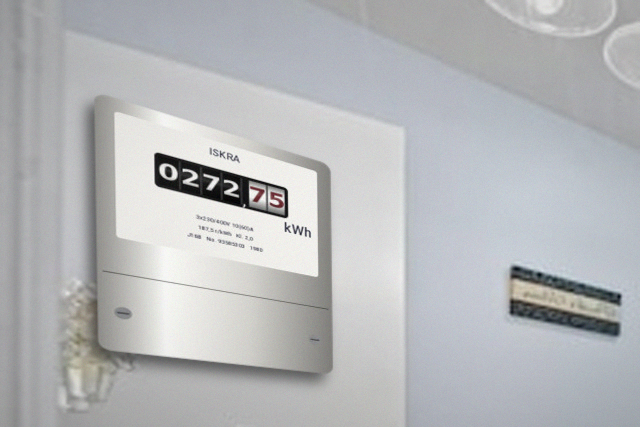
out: kWh 272.75
